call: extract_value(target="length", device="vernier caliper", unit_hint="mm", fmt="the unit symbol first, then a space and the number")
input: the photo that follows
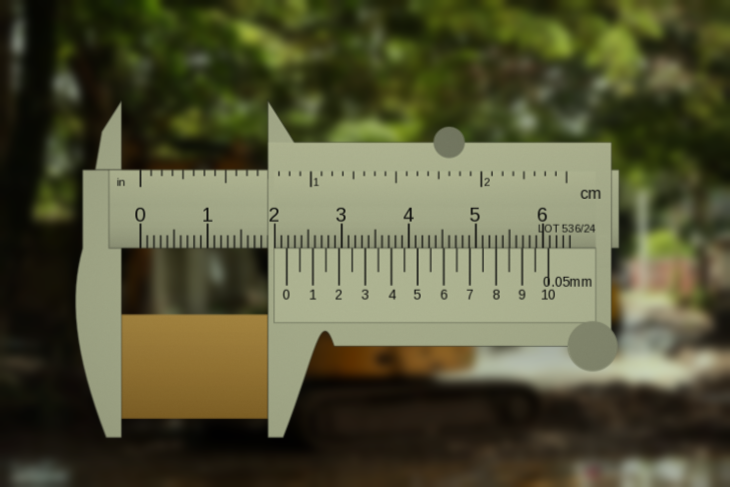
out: mm 21.8
